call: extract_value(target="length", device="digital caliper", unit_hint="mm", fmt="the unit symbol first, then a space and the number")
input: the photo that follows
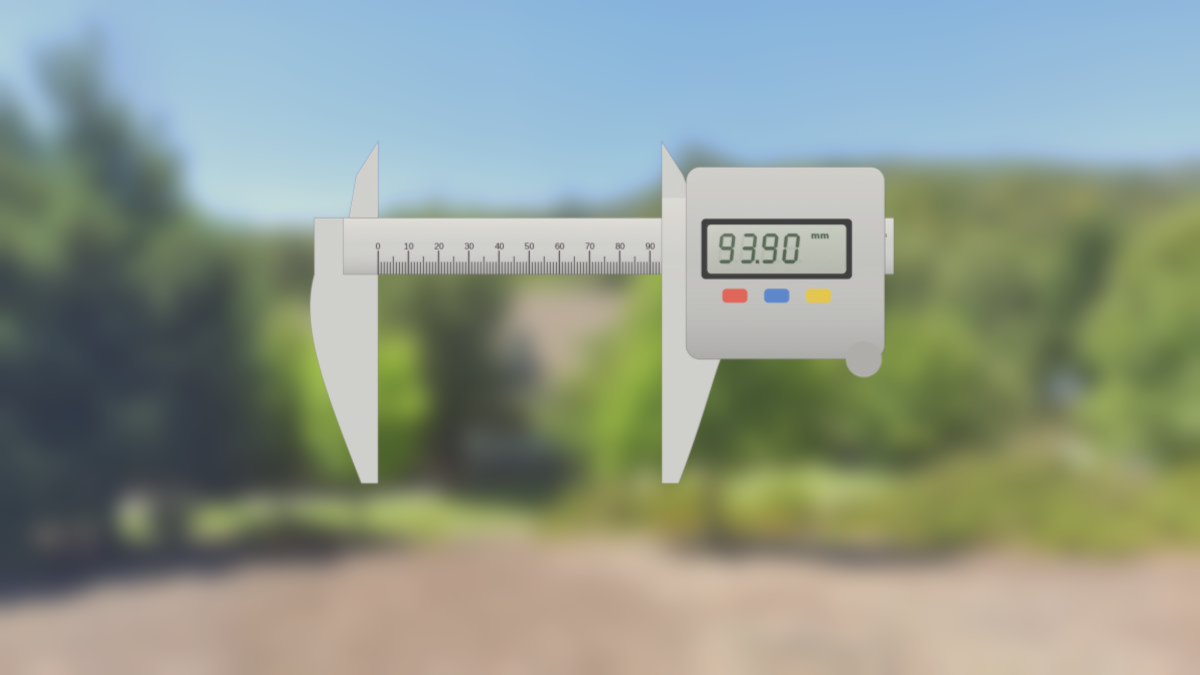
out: mm 93.90
